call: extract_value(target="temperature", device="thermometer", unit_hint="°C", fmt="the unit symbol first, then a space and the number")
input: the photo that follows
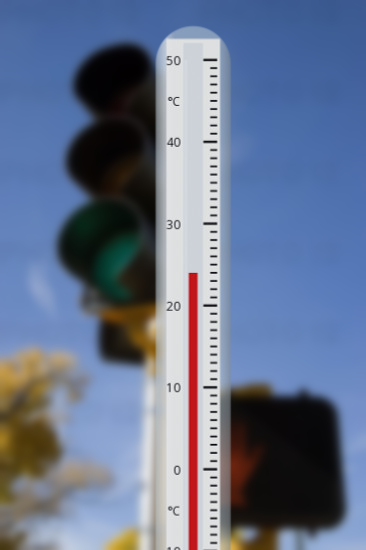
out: °C 24
